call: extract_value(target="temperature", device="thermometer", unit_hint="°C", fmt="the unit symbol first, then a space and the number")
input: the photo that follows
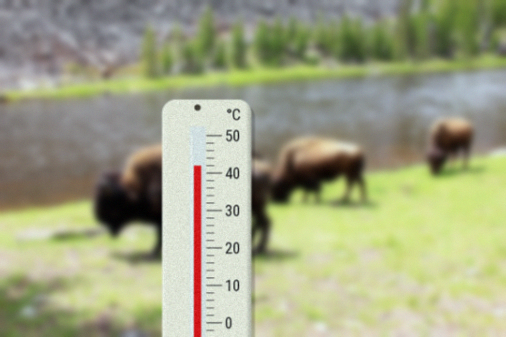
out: °C 42
